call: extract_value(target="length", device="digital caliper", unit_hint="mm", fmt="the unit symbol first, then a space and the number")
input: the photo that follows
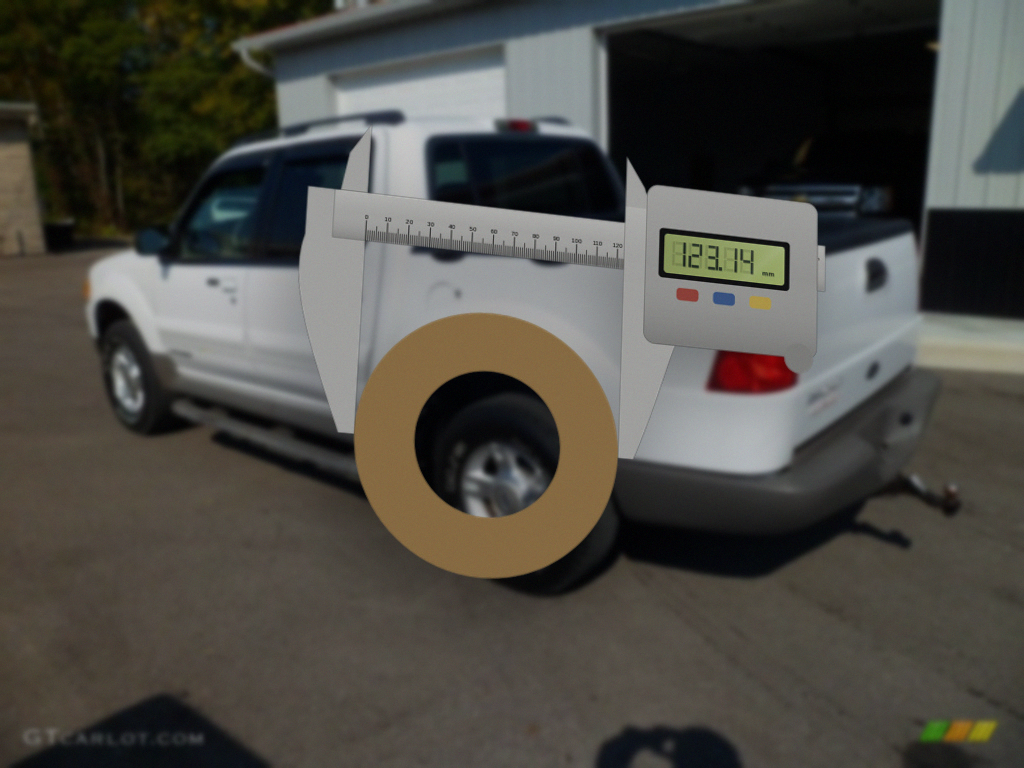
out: mm 123.14
